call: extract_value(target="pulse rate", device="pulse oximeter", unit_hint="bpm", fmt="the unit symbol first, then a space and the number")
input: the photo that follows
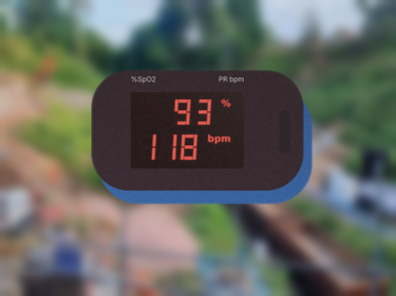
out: bpm 118
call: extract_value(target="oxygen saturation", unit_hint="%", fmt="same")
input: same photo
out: % 93
